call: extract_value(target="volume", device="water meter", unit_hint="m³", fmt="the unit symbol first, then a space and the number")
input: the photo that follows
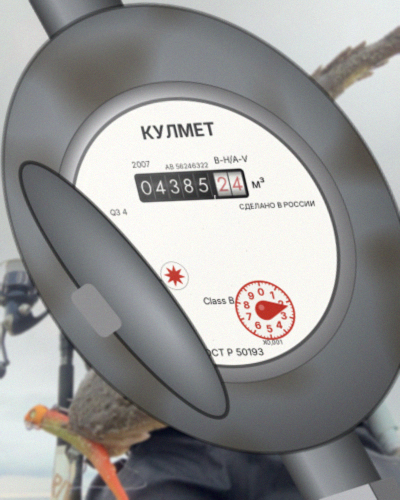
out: m³ 4385.242
